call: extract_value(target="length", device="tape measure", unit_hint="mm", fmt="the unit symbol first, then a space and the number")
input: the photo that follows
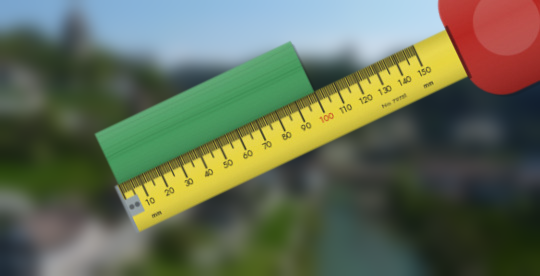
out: mm 100
